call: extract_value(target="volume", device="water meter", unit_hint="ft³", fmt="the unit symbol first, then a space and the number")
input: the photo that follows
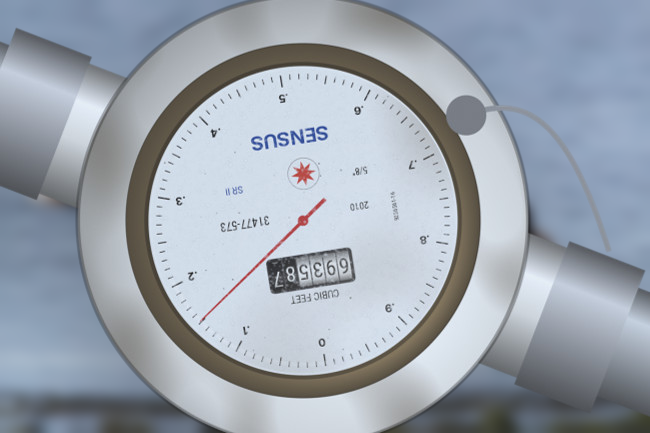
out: ft³ 693587.15
